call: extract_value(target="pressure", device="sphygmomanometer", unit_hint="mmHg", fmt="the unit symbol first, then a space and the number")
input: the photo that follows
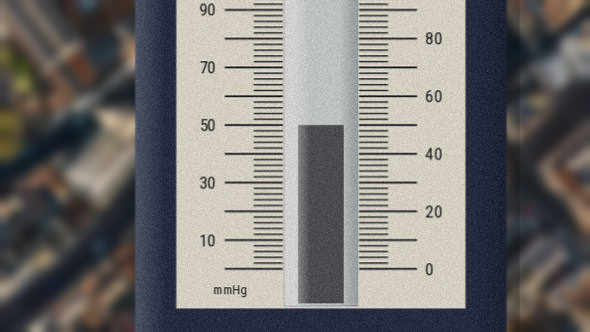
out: mmHg 50
